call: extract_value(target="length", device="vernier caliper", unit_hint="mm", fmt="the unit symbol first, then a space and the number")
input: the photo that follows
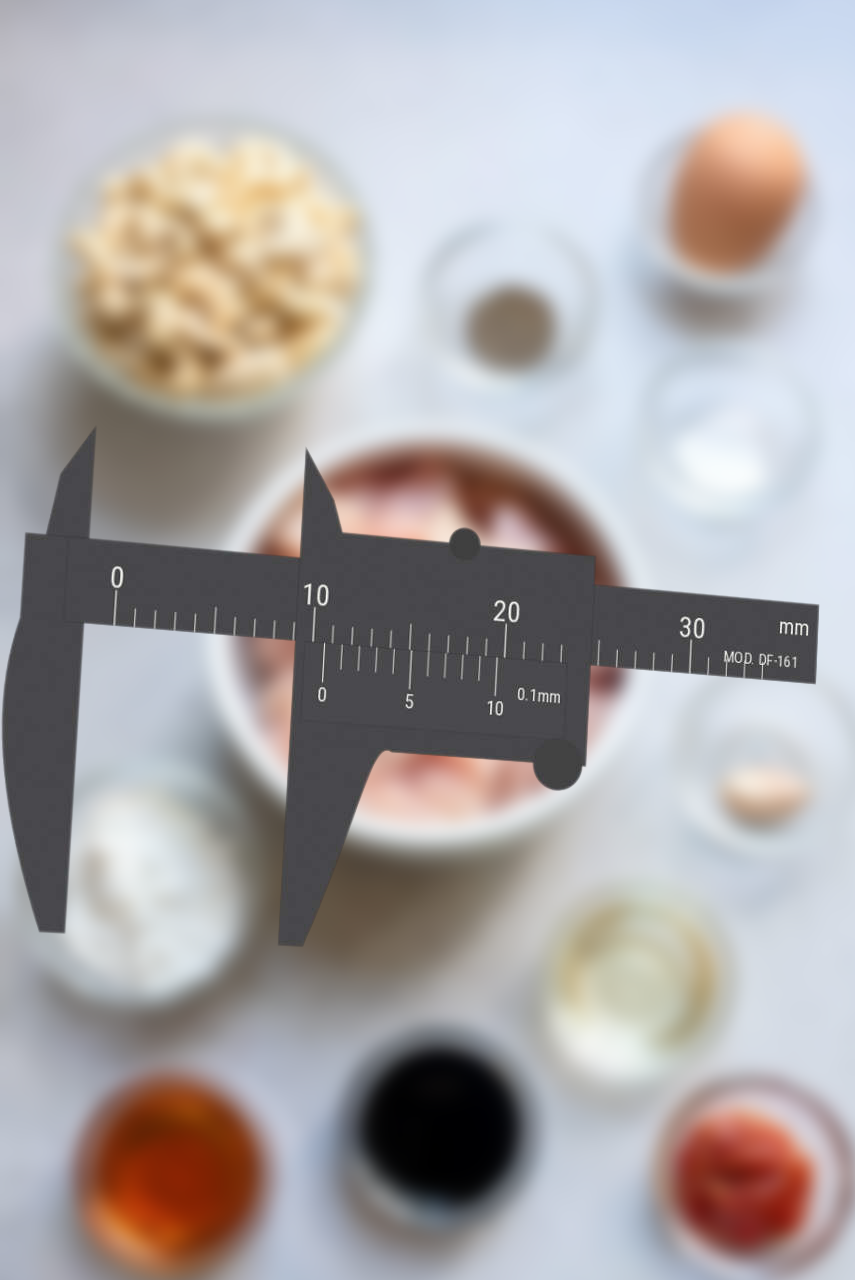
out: mm 10.6
